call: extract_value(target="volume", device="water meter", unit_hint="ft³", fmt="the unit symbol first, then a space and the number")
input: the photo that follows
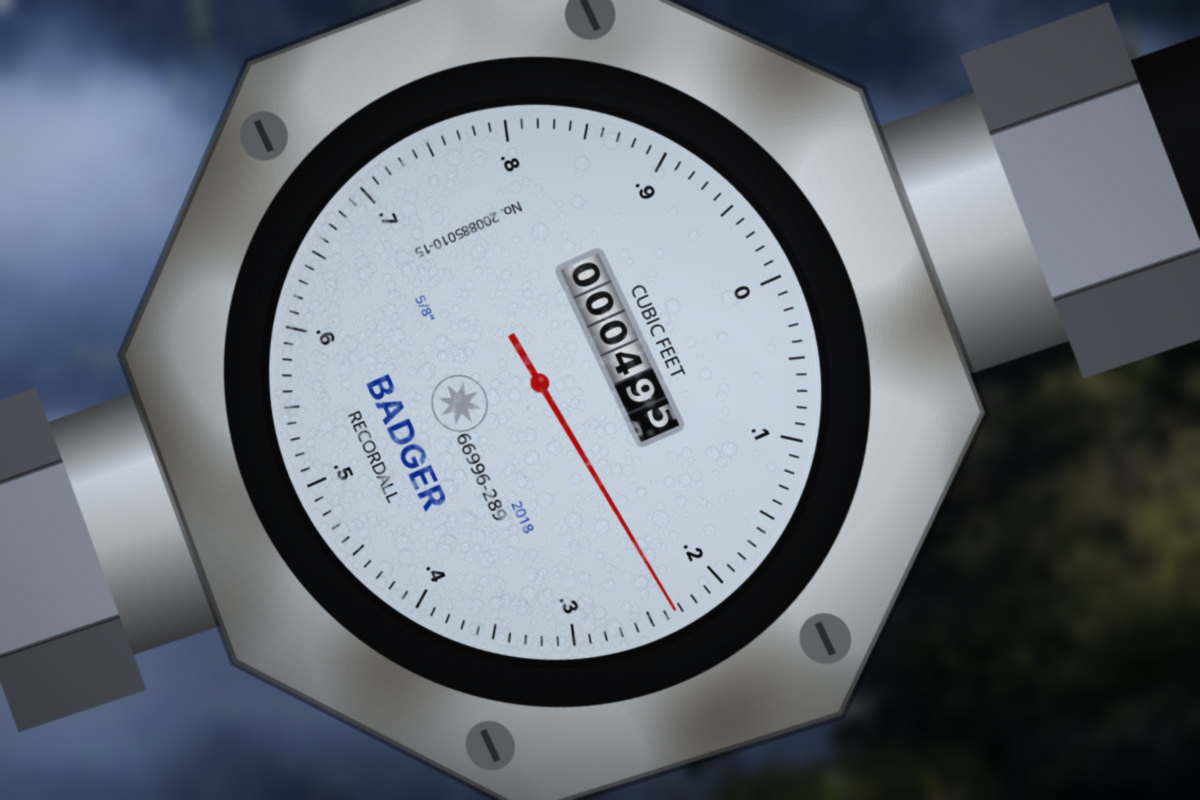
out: ft³ 495.23
